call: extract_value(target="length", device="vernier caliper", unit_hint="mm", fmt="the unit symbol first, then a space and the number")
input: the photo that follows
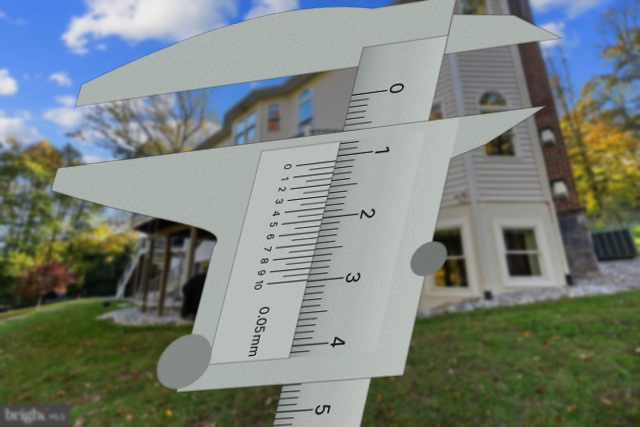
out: mm 10.8
